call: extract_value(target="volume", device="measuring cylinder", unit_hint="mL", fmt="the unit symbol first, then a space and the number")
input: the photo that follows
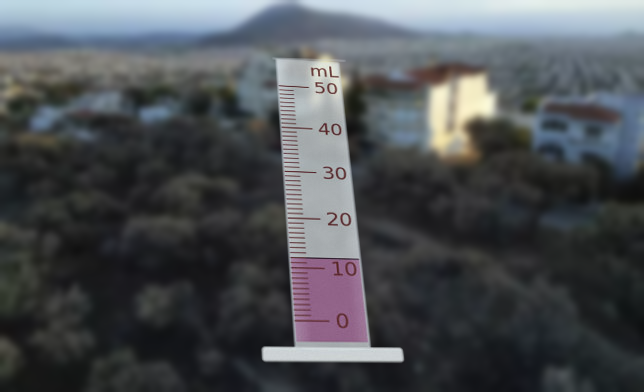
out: mL 12
